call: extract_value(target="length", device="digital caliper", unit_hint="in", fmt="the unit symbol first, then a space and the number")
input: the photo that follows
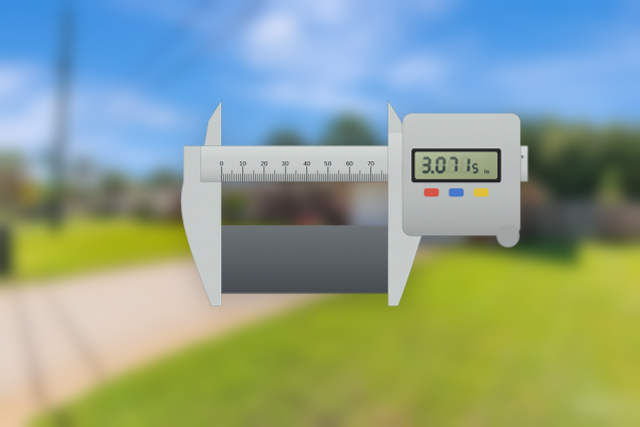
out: in 3.0715
